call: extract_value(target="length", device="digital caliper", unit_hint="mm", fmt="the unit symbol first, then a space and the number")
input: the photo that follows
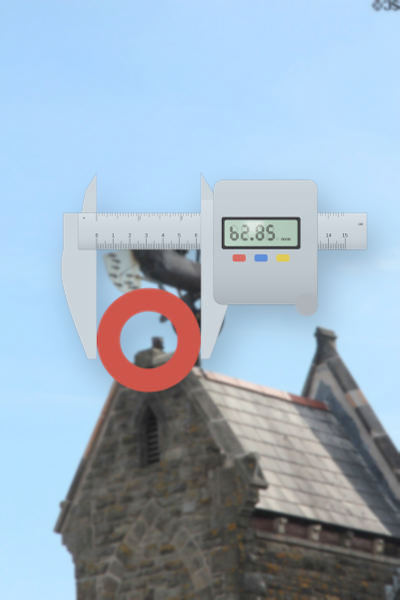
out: mm 62.85
